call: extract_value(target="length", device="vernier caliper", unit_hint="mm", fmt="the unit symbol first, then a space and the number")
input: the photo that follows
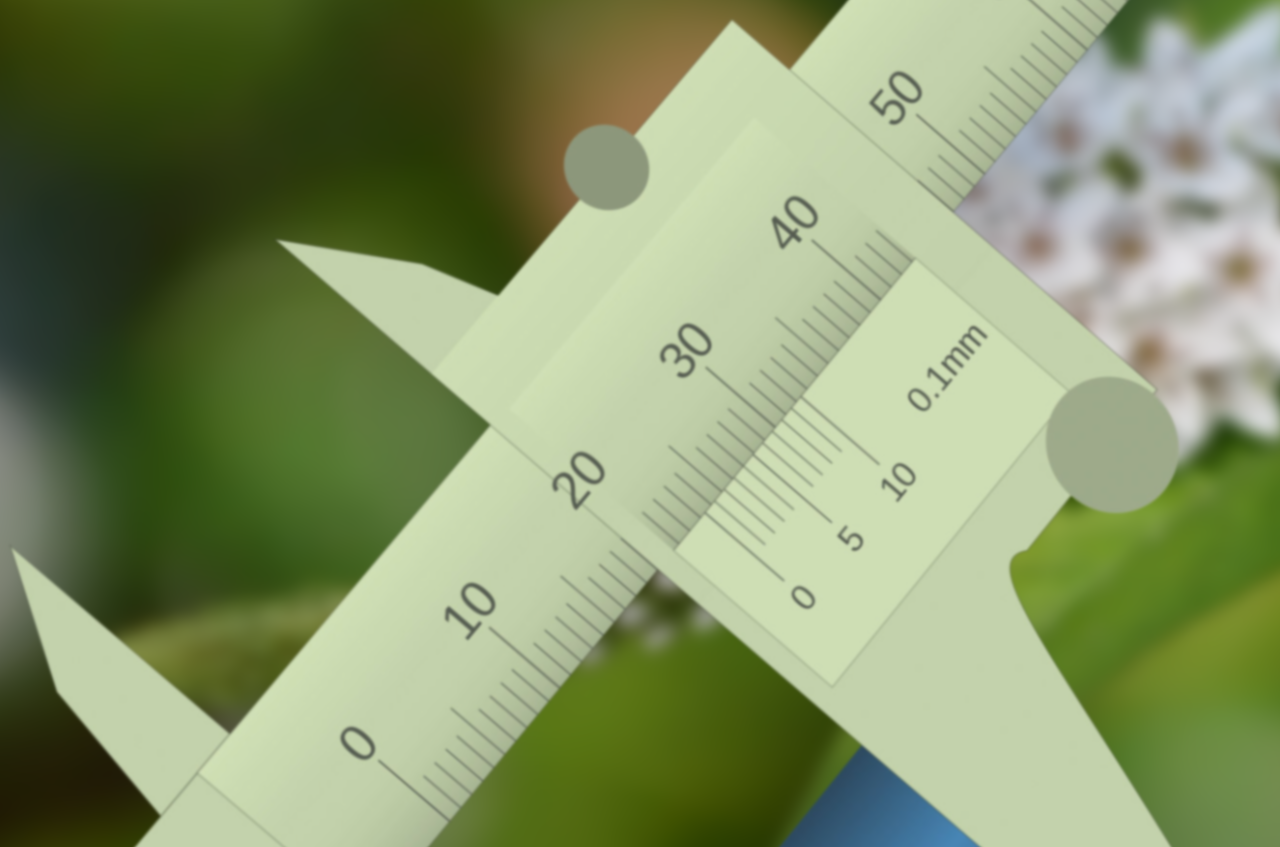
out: mm 23.4
